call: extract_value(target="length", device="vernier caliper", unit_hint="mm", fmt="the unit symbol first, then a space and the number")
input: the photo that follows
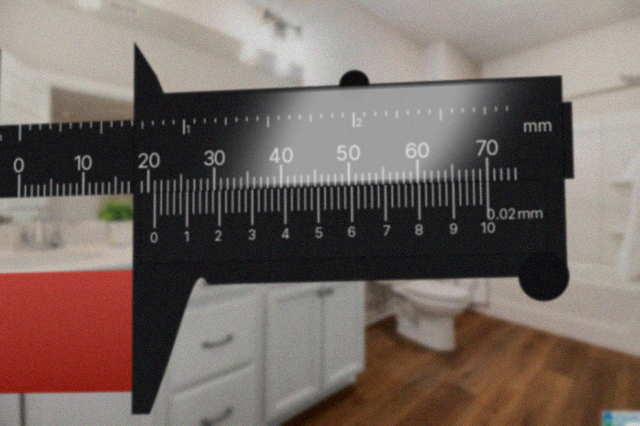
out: mm 21.0
